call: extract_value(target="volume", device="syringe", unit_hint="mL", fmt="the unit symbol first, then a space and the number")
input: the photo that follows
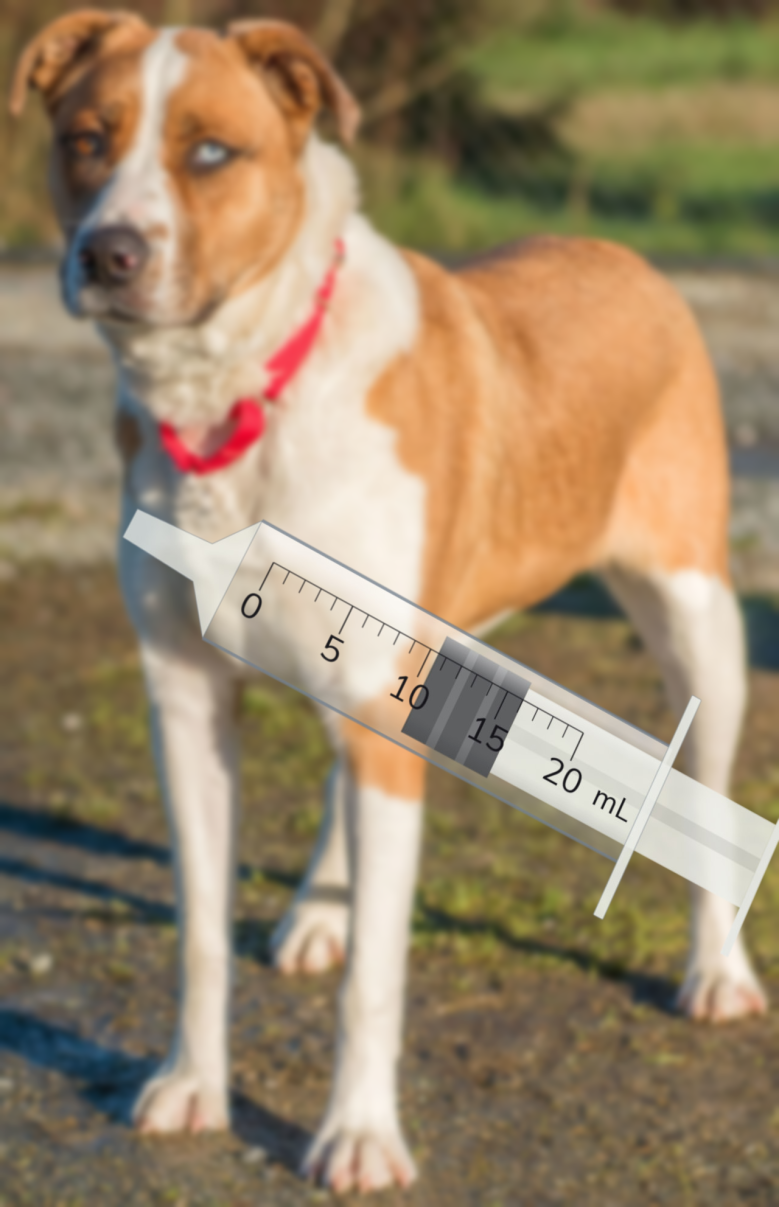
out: mL 10.5
